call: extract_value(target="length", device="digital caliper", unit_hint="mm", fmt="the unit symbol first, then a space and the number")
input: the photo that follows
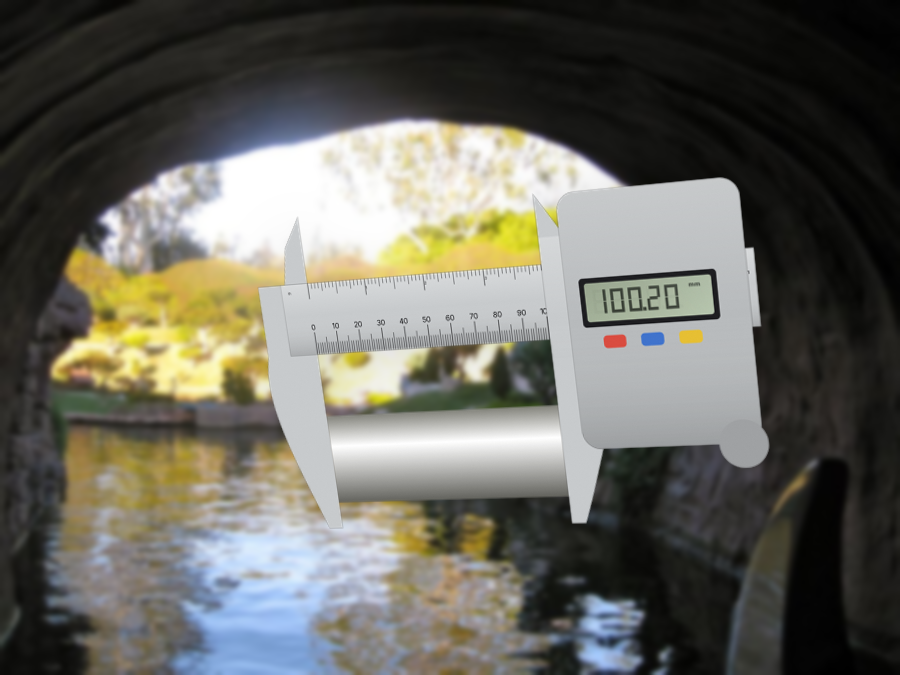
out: mm 100.20
